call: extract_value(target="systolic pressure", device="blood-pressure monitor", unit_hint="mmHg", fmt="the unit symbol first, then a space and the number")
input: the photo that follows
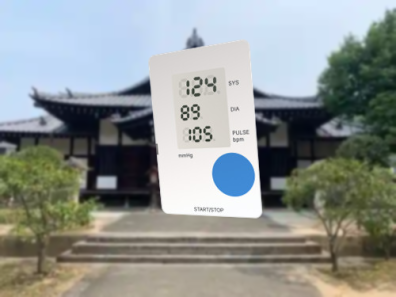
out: mmHg 124
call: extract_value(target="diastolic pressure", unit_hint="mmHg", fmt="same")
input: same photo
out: mmHg 89
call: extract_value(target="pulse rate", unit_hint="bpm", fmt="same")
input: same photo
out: bpm 105
